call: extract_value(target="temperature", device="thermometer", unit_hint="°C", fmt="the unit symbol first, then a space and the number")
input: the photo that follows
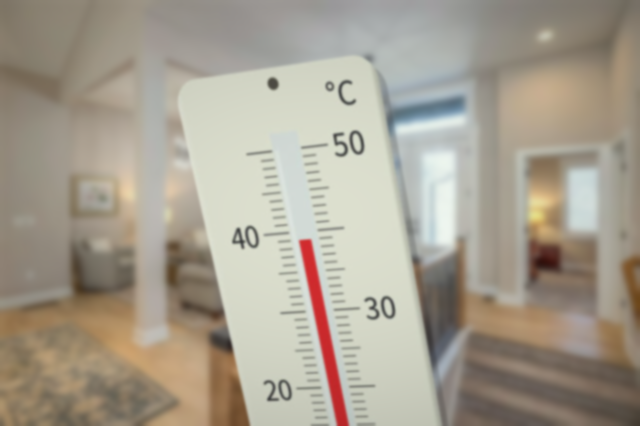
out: °C 39
